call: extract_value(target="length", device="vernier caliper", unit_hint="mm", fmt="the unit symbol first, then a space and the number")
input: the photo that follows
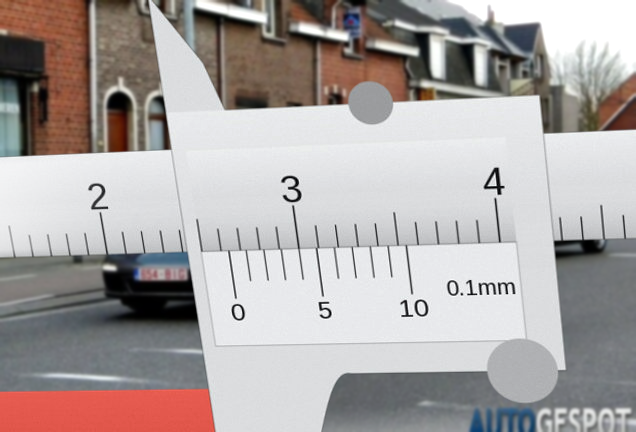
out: mm 26.4
